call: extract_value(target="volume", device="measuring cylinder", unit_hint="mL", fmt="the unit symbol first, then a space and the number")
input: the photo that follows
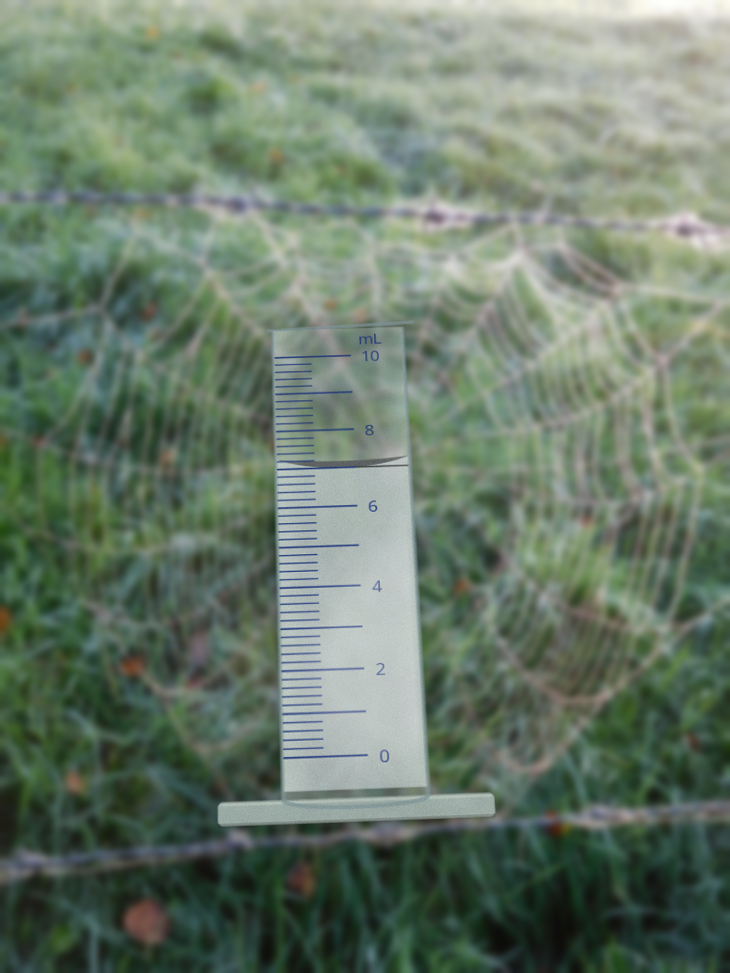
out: mL 7
